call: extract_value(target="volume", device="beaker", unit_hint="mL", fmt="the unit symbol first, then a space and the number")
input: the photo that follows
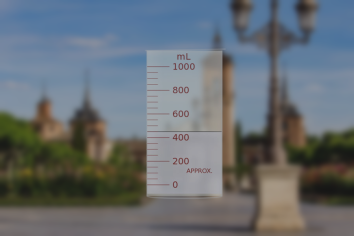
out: mL 450
